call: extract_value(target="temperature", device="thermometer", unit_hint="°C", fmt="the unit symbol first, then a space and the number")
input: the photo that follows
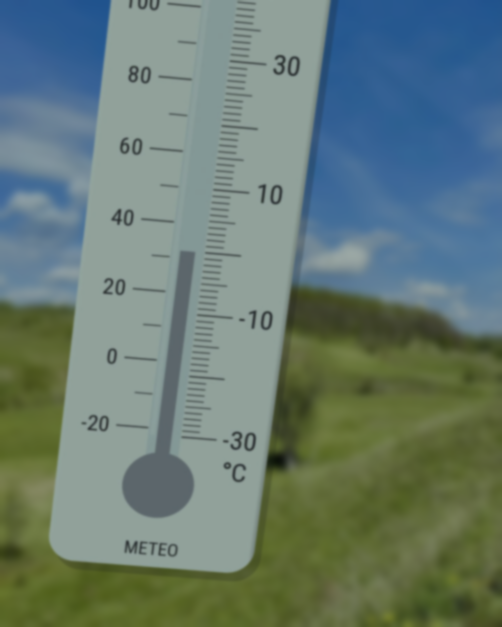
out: °C 0
